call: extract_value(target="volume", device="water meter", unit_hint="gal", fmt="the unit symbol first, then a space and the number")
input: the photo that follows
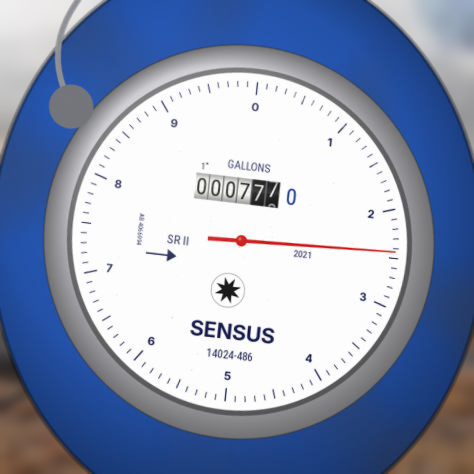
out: gal 7772.4
